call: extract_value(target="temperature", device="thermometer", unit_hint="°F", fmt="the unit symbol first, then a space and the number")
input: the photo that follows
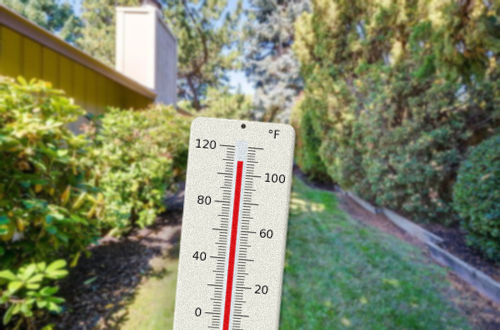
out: °F 110
